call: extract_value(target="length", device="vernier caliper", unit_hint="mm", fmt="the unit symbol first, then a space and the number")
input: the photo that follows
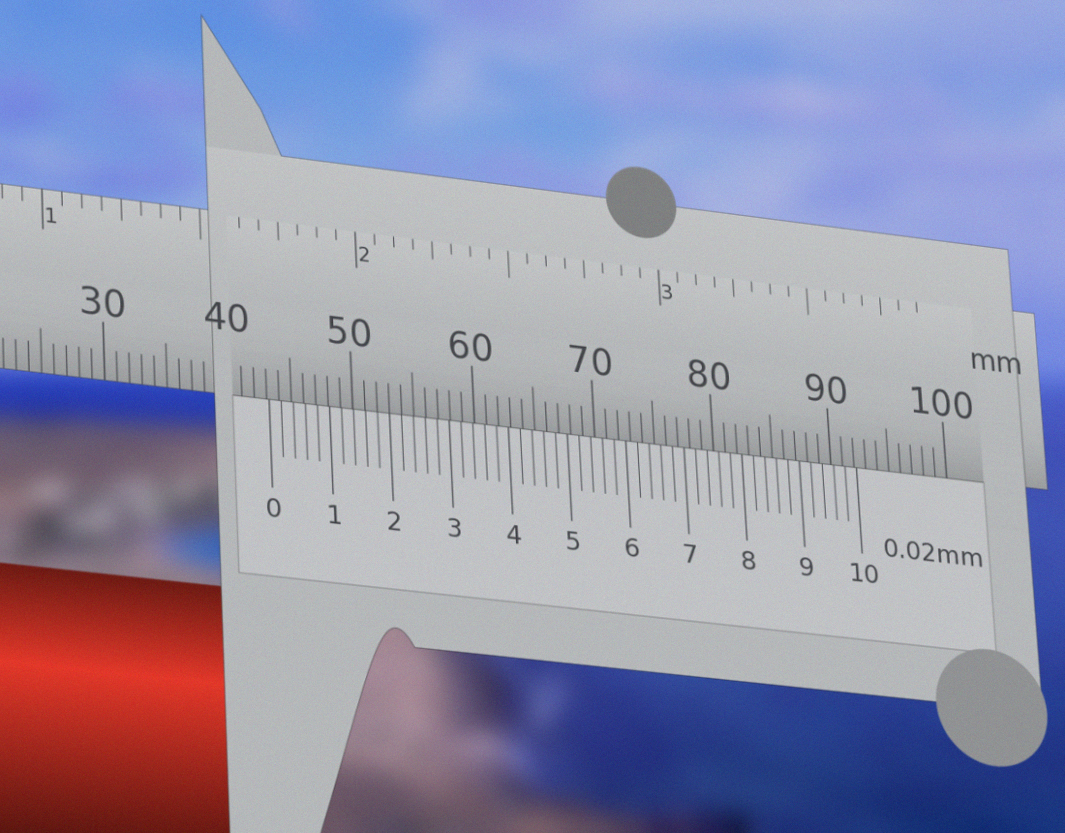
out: mm 43.2
